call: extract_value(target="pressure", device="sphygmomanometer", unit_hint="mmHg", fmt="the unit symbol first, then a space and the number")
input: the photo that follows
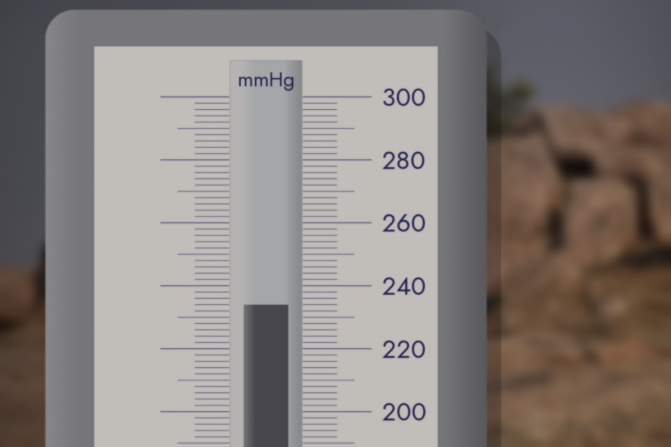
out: mmHg 234
